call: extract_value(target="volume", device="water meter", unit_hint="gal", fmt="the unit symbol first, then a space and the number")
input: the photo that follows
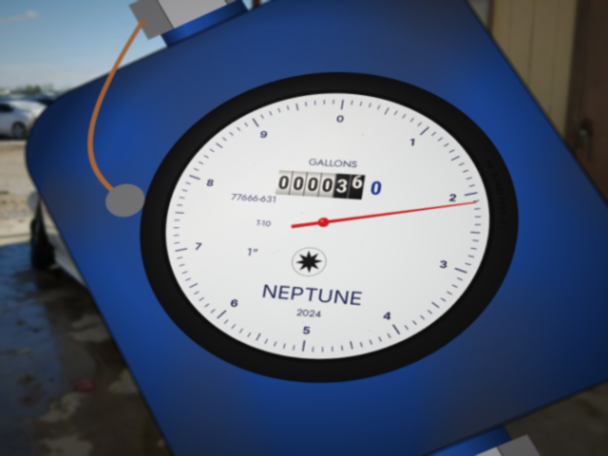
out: gal 362.1
